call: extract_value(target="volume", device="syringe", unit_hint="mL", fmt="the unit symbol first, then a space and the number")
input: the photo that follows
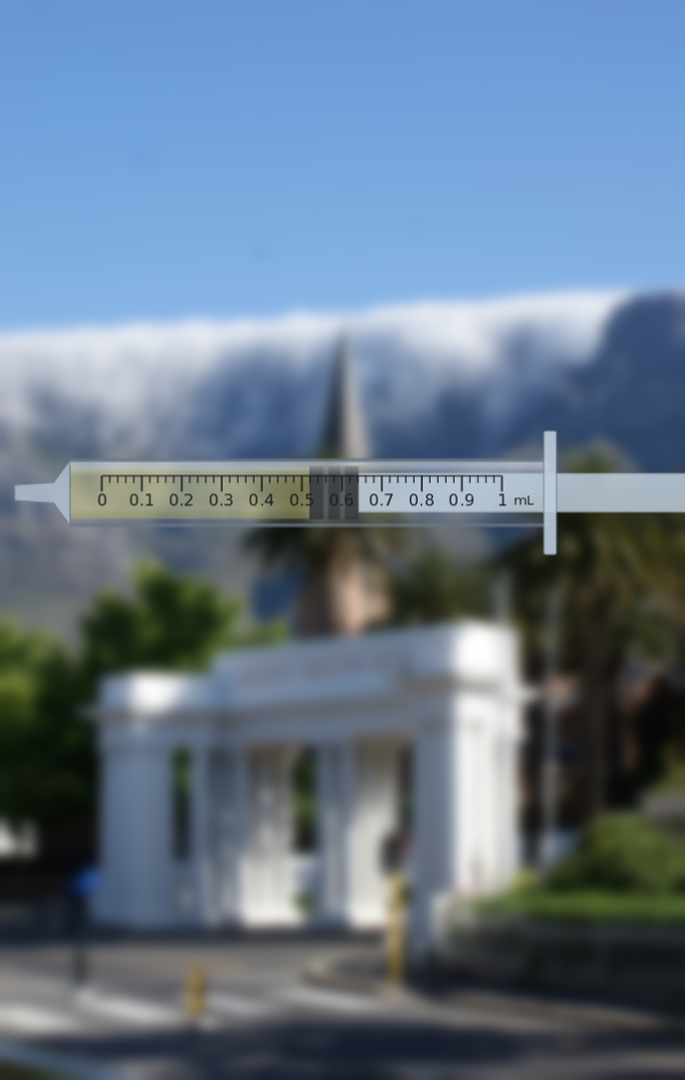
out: mL 0.52
